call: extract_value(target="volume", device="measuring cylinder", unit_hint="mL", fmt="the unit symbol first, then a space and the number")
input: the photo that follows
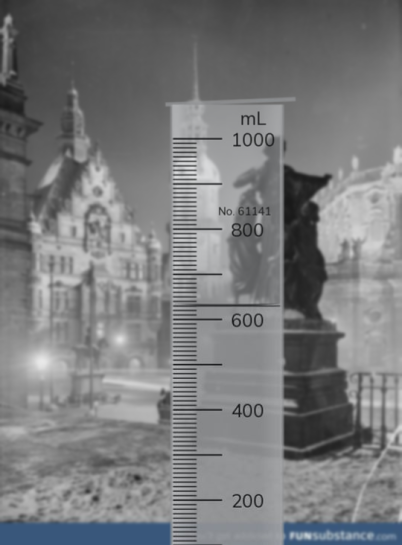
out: mL 630
